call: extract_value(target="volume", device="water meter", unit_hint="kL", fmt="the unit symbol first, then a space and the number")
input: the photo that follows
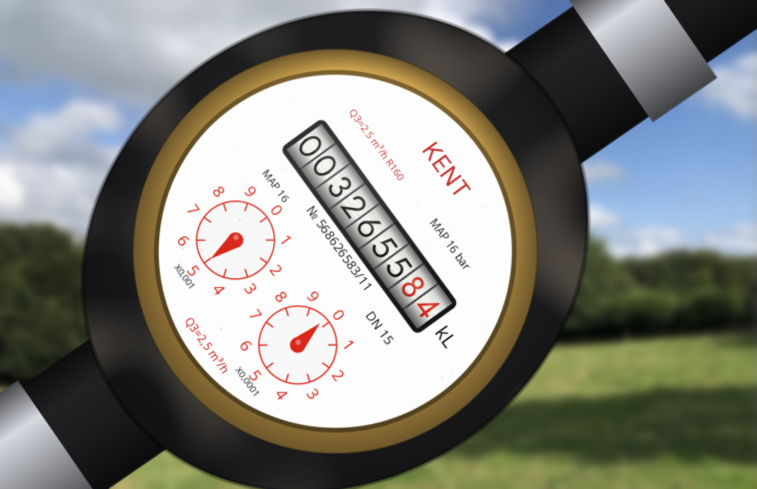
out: kL 32655.8449
